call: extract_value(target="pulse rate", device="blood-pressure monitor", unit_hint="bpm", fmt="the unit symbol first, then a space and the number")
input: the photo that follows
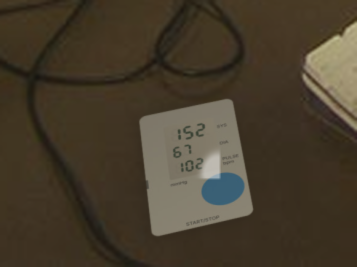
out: bpm 102
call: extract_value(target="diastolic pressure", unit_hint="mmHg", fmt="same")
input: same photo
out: mmHg 67
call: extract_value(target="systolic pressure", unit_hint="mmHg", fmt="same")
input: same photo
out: mmHg 152
